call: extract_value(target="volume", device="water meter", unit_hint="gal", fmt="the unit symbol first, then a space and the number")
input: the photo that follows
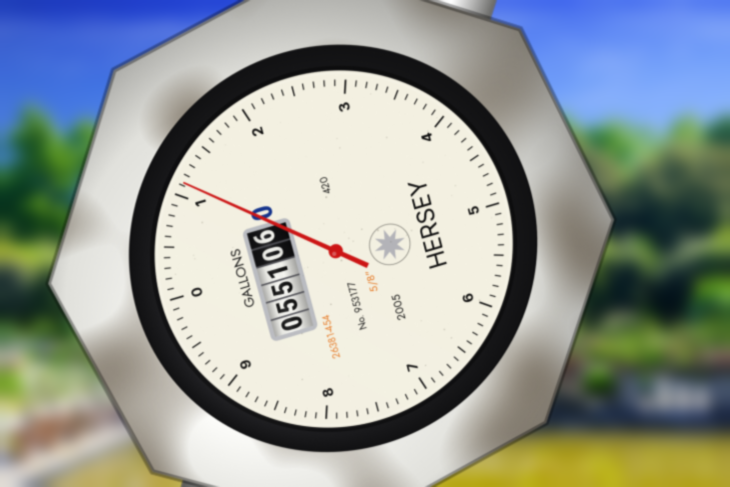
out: gal 551061.1
